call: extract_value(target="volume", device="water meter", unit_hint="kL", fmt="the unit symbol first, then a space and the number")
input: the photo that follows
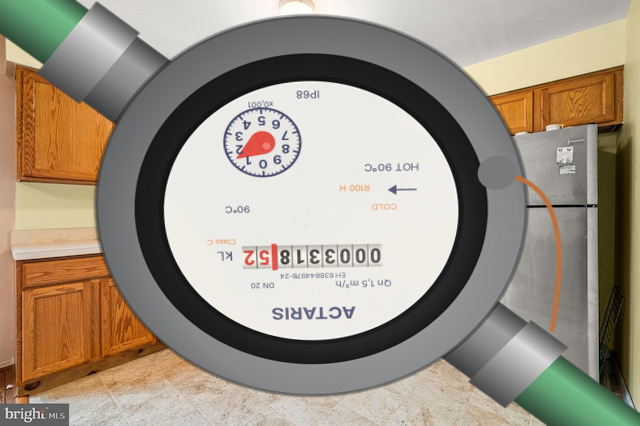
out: kL 3318.521
